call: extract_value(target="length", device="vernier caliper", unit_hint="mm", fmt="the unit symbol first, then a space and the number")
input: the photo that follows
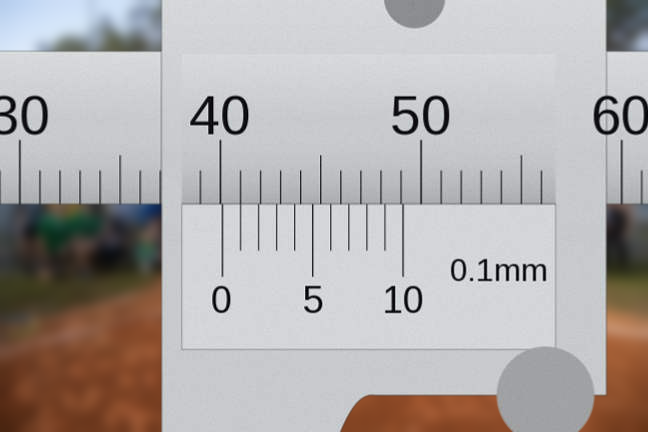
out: mm 40.1
